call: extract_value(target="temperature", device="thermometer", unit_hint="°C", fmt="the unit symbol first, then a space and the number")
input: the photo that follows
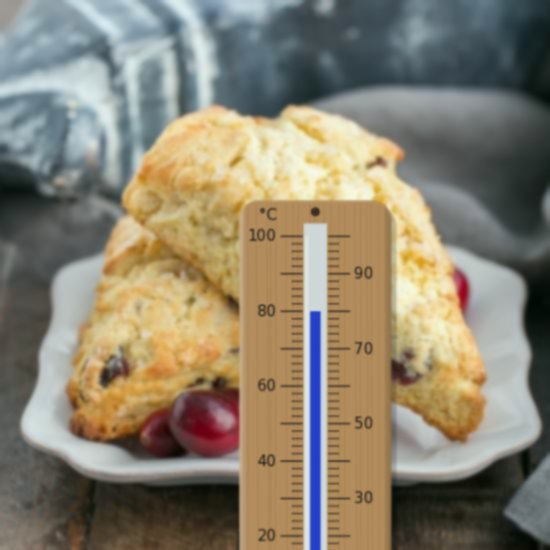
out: °C 80
